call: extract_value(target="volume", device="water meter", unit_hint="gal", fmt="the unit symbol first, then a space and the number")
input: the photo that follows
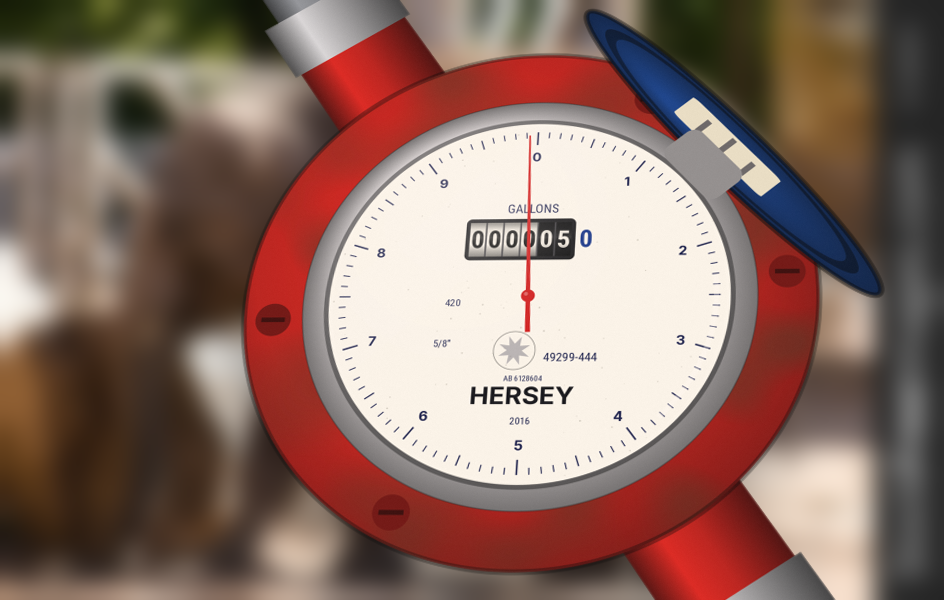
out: gal 49.9
